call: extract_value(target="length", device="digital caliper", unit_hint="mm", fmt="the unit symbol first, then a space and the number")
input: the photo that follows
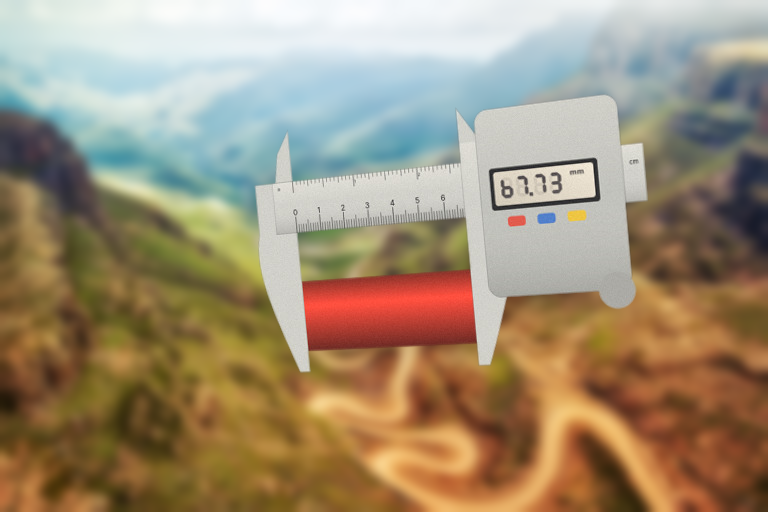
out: mm 67.73
